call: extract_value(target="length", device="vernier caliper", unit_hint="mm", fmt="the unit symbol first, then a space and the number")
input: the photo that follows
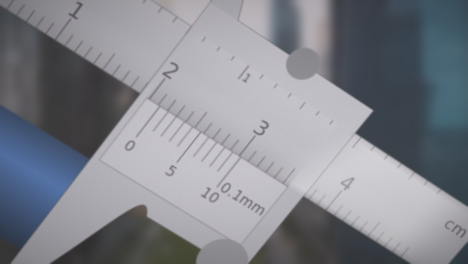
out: mm 21.2
